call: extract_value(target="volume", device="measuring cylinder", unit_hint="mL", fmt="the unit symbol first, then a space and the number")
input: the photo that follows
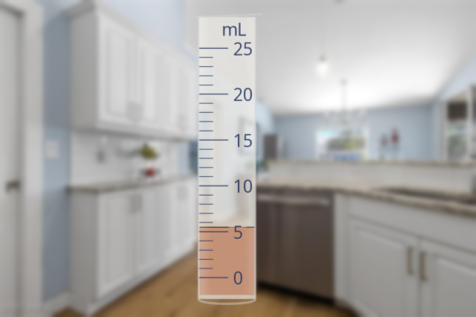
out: mL 5.5
